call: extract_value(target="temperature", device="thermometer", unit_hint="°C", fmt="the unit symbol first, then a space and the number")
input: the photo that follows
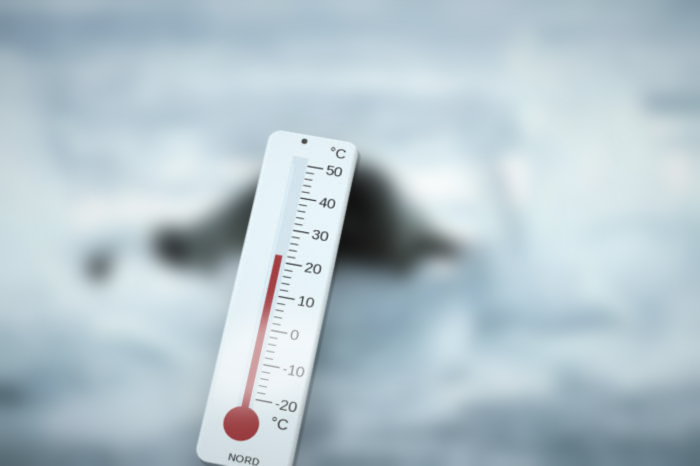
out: °C 22
